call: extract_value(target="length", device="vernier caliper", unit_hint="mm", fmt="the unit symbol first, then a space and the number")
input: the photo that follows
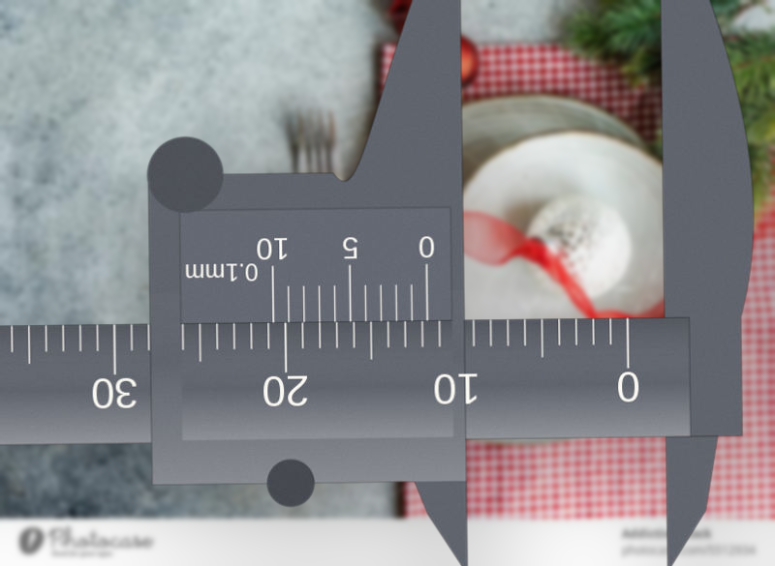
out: mm 11.7
